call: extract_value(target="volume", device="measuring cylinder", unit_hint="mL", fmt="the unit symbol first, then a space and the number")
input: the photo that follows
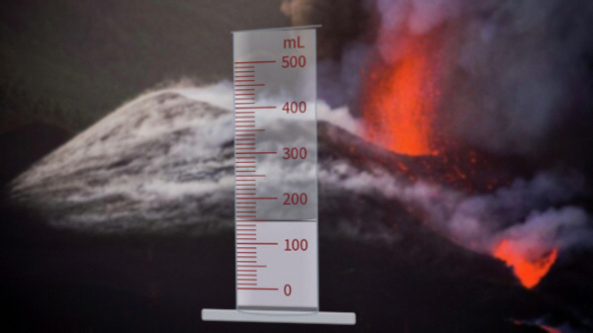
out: mL 150
